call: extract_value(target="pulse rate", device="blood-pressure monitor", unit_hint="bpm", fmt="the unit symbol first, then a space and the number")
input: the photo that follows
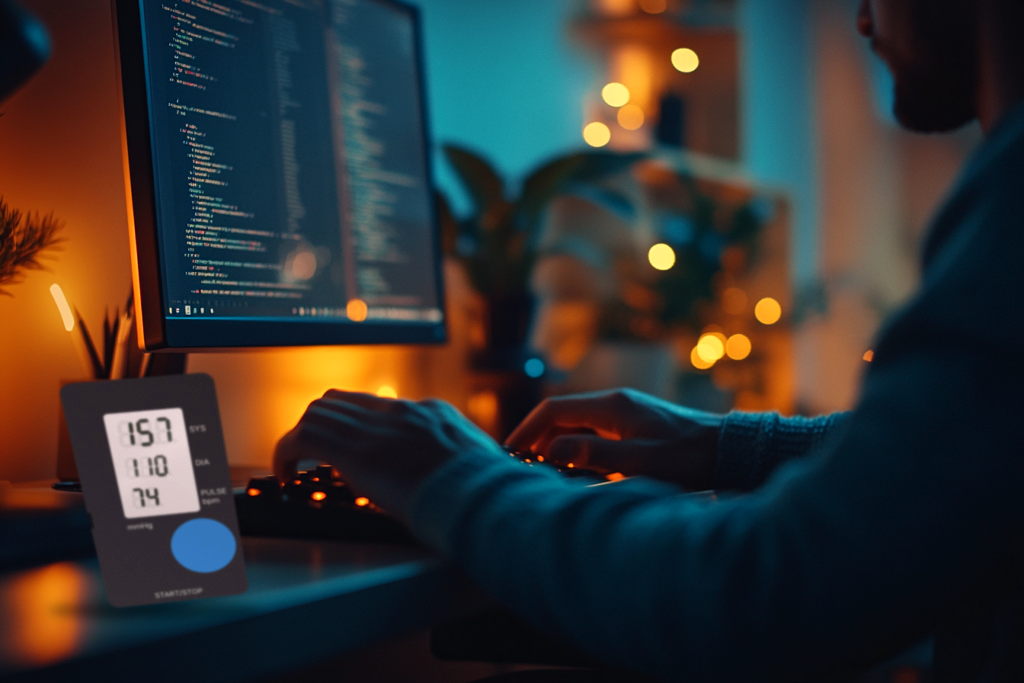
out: bpm 74
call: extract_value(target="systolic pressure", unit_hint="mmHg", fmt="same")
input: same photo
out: mmHg 157
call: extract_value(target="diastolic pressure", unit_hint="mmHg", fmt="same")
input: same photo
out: mmHg 110
